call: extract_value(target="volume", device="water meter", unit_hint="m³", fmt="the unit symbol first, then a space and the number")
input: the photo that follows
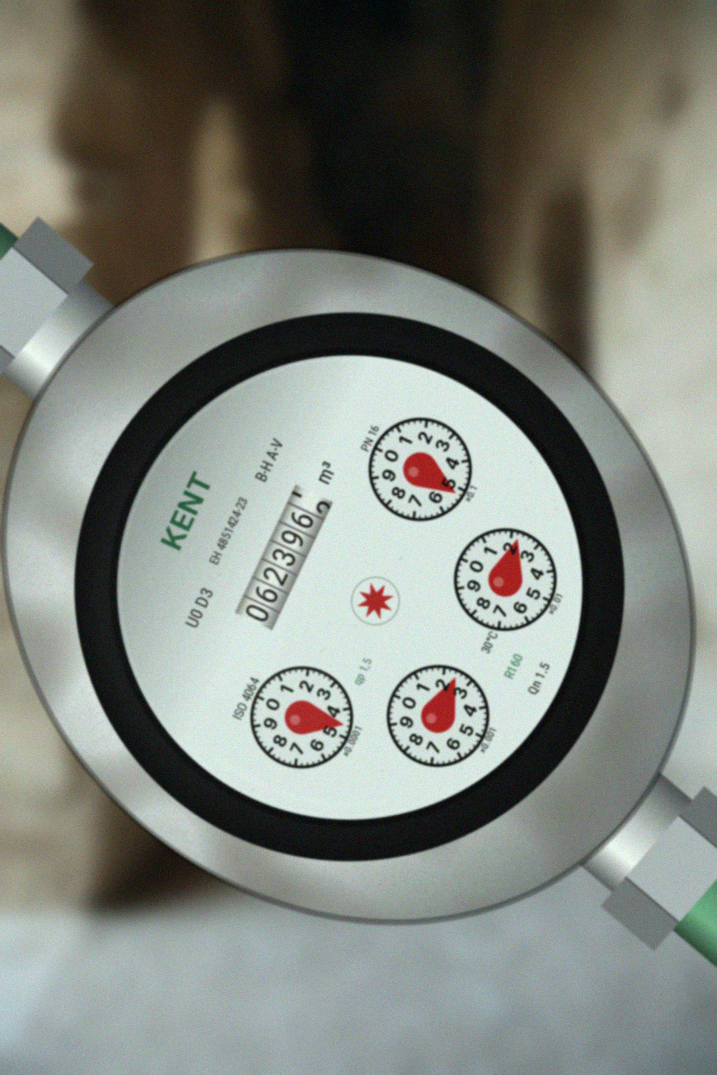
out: m³ 623961.5224
